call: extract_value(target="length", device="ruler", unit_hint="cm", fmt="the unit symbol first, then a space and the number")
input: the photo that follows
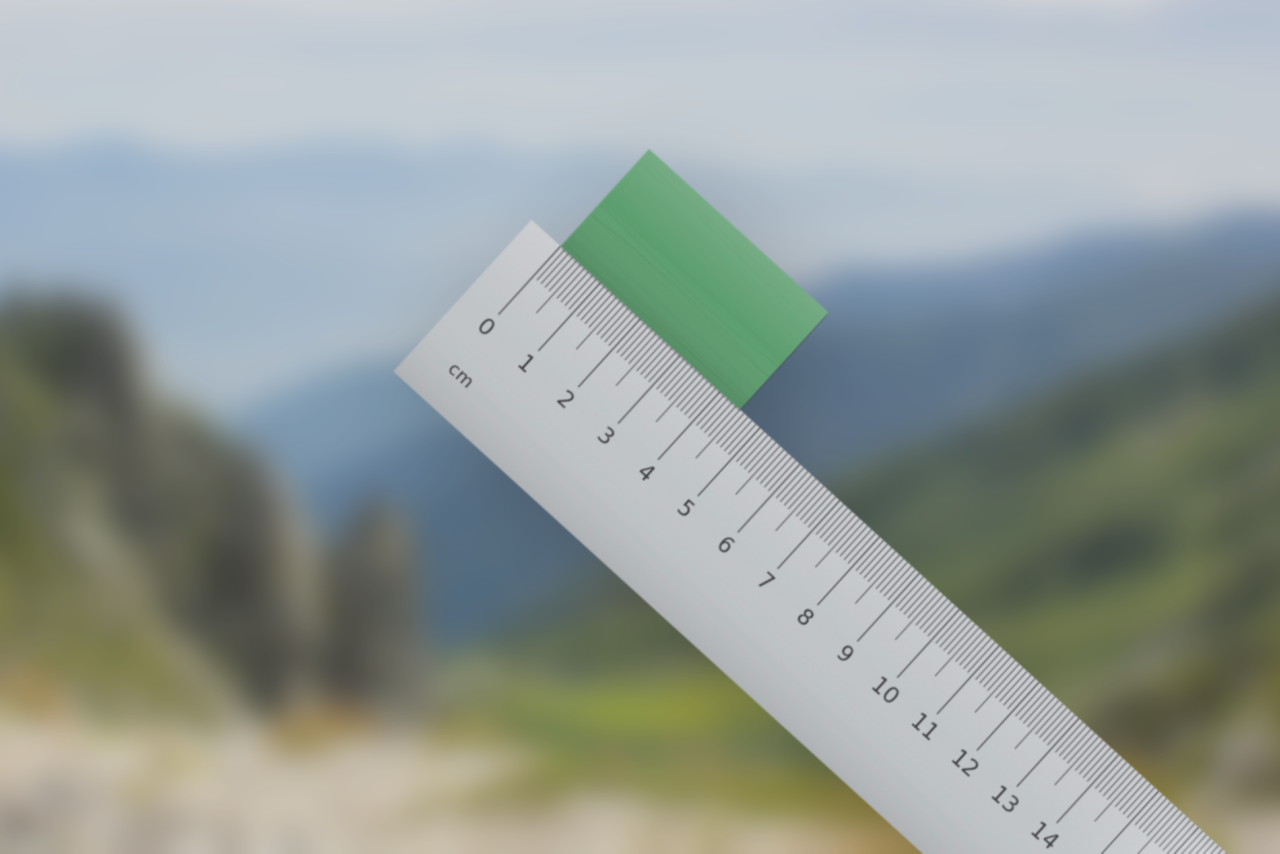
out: cm 4.5
